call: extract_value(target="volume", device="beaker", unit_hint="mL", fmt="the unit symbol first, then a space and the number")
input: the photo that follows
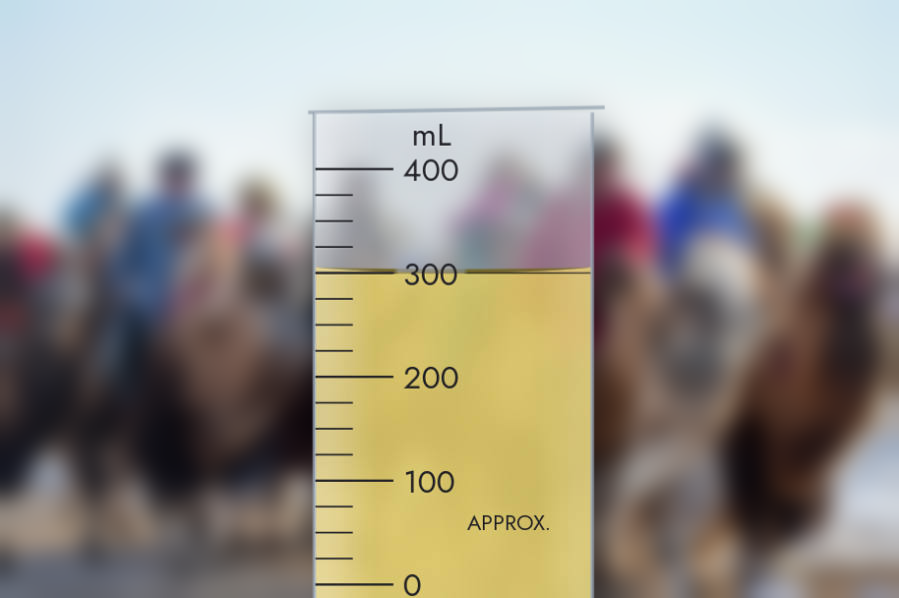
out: mL 300
